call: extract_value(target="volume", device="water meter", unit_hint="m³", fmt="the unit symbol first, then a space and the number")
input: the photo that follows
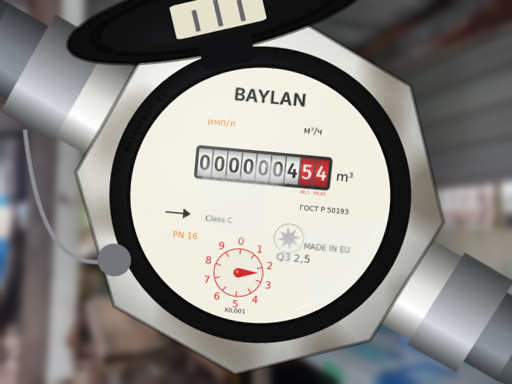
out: m³ 4.542
